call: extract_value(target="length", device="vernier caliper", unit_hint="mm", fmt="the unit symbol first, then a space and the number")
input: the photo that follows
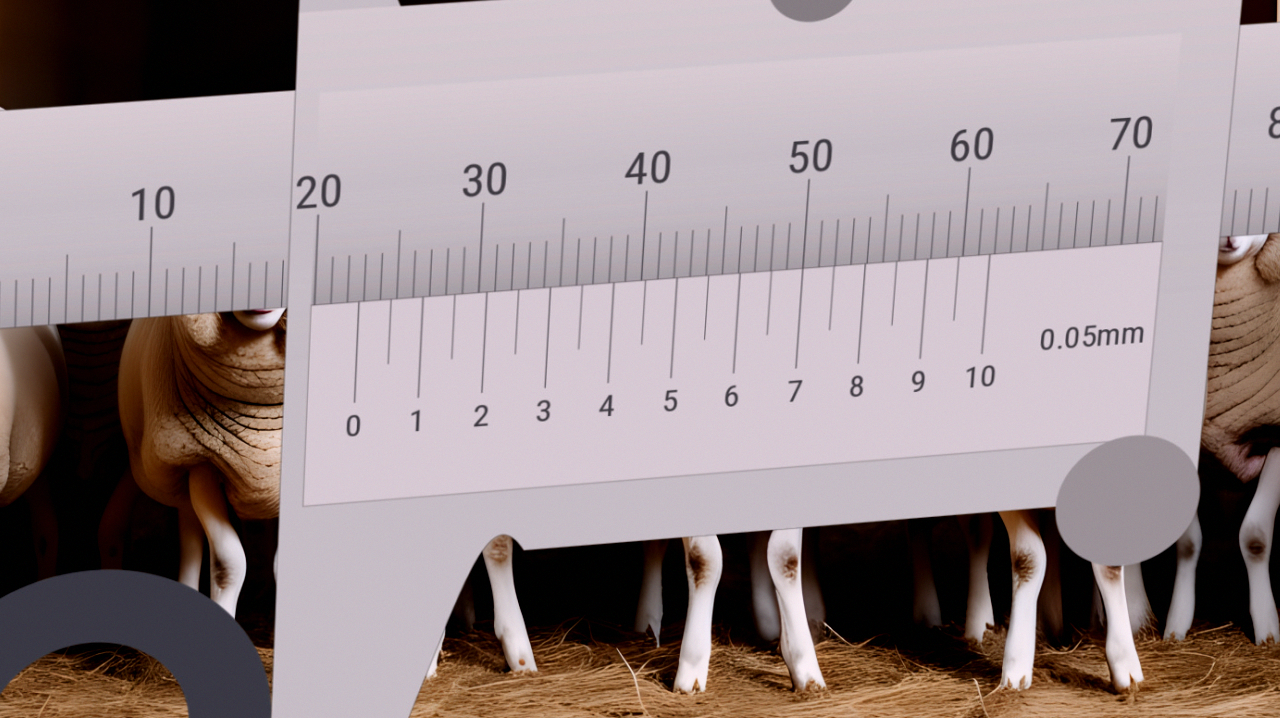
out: mm 22.7
